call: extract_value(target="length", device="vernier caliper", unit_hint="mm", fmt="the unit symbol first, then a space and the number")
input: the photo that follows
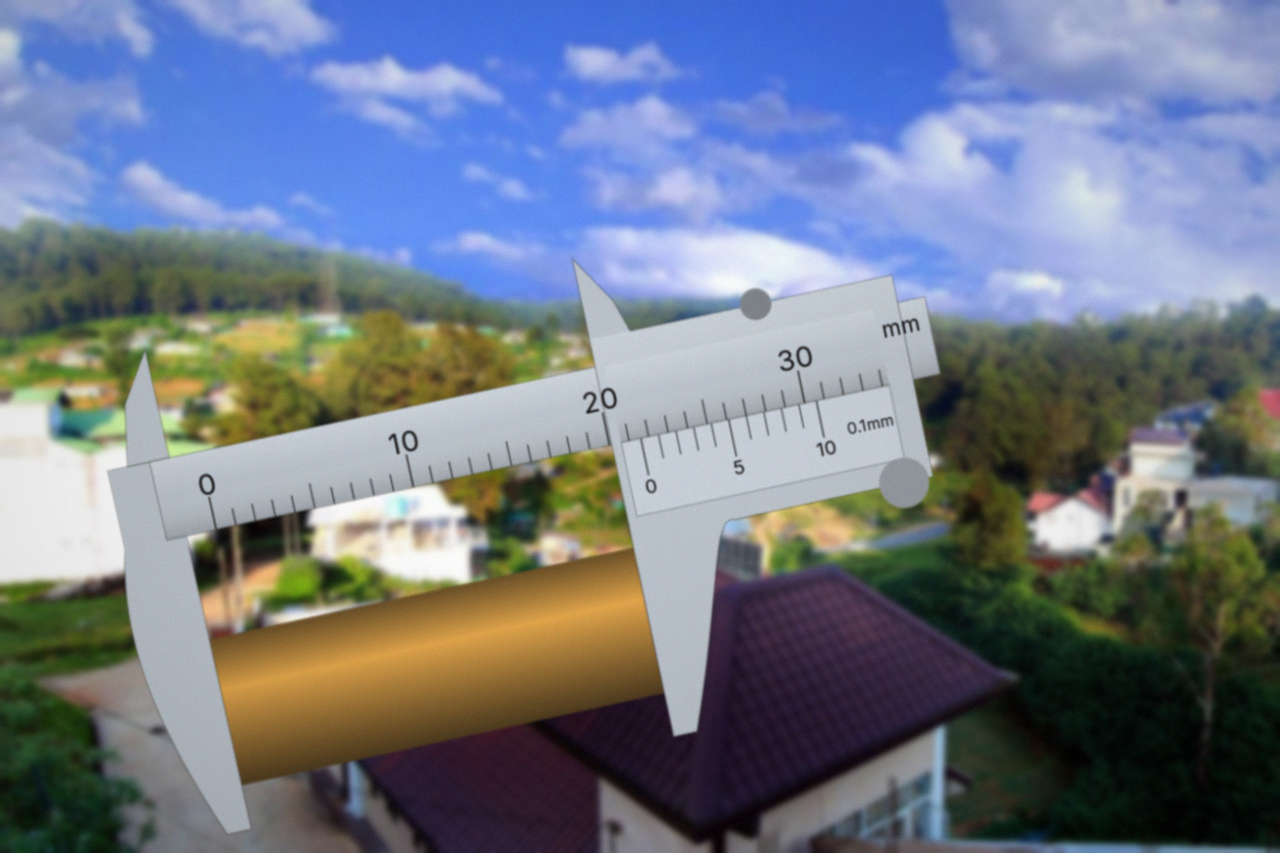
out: mm 21.6
